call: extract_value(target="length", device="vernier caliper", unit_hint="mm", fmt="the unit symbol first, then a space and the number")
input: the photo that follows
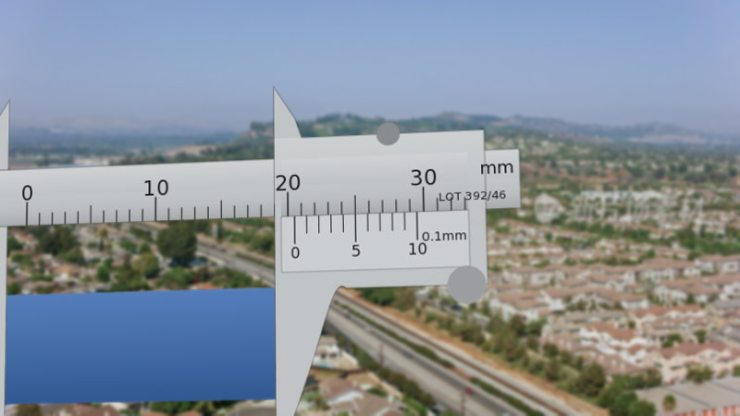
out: mm 20.5
